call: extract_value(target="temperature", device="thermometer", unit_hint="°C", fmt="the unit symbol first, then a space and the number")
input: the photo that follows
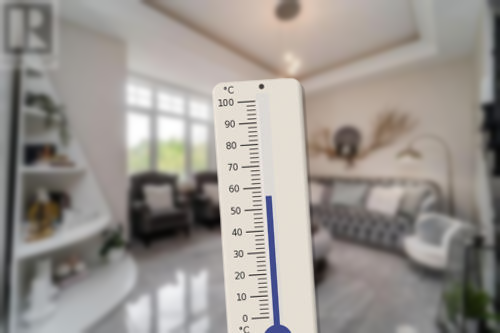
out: °C 56
